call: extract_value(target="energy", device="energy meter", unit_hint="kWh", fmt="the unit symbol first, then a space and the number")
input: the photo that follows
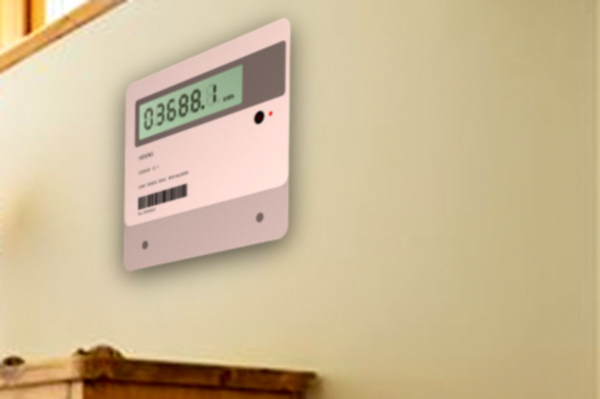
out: kWh 3688.1
